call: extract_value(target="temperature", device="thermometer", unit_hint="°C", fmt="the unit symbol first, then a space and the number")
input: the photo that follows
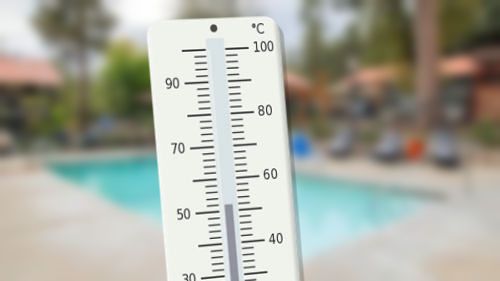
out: °C 52
